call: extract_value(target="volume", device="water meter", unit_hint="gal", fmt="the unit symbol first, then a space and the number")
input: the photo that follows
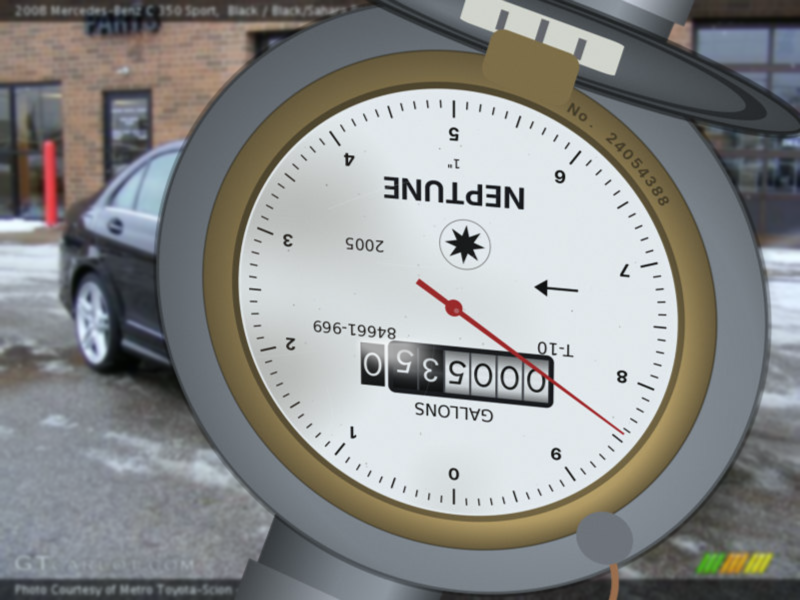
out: gal 5348.4
